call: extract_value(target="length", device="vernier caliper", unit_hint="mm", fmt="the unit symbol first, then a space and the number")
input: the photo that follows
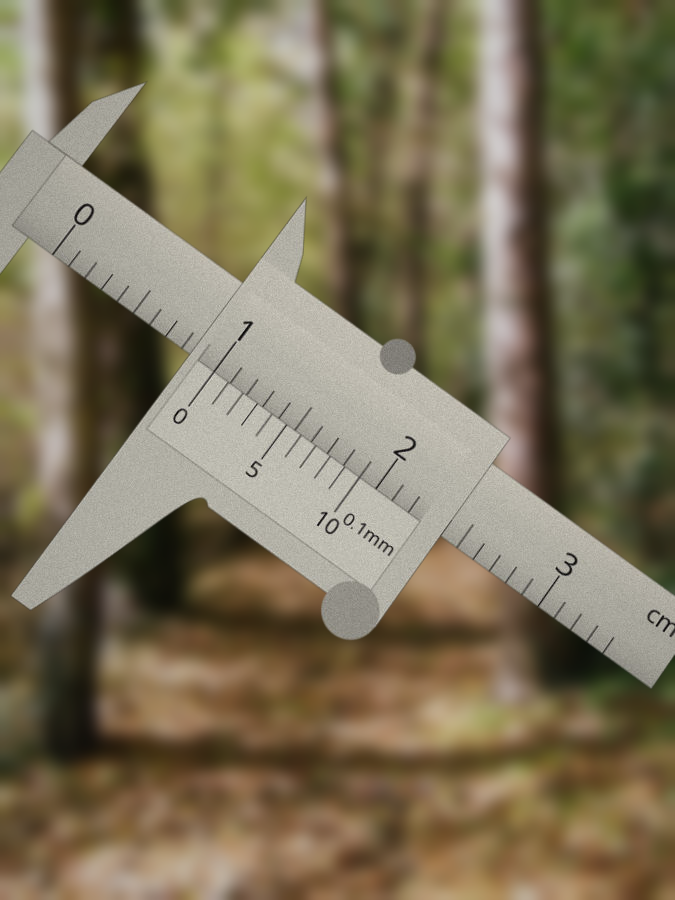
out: mm 10.0
